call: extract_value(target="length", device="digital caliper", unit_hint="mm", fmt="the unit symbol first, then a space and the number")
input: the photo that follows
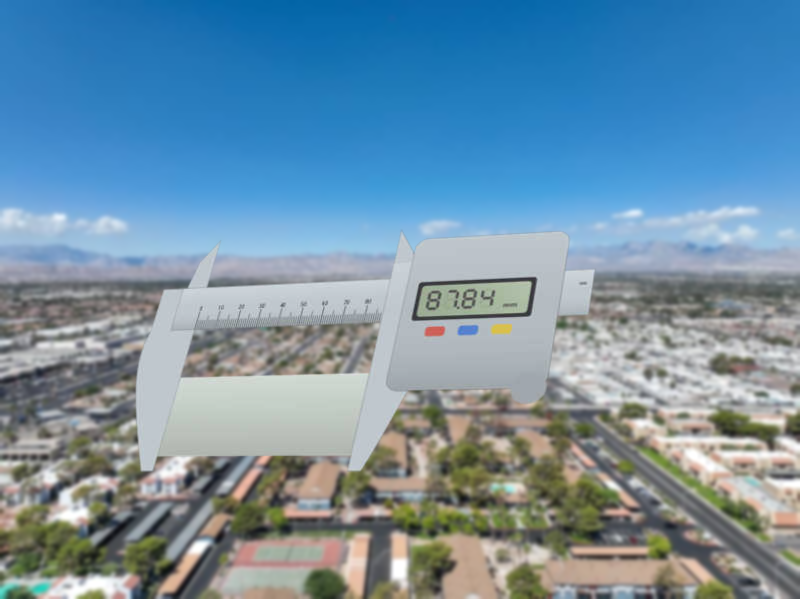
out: mm 87.84
